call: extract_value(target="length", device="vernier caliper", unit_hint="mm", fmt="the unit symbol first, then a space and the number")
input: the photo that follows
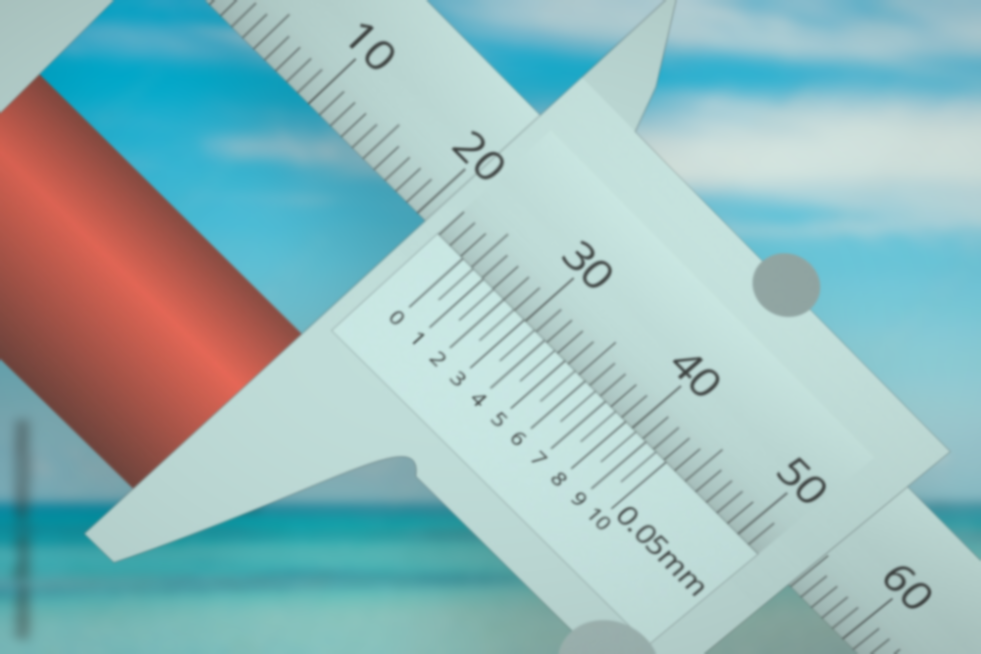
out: mm 24.2
